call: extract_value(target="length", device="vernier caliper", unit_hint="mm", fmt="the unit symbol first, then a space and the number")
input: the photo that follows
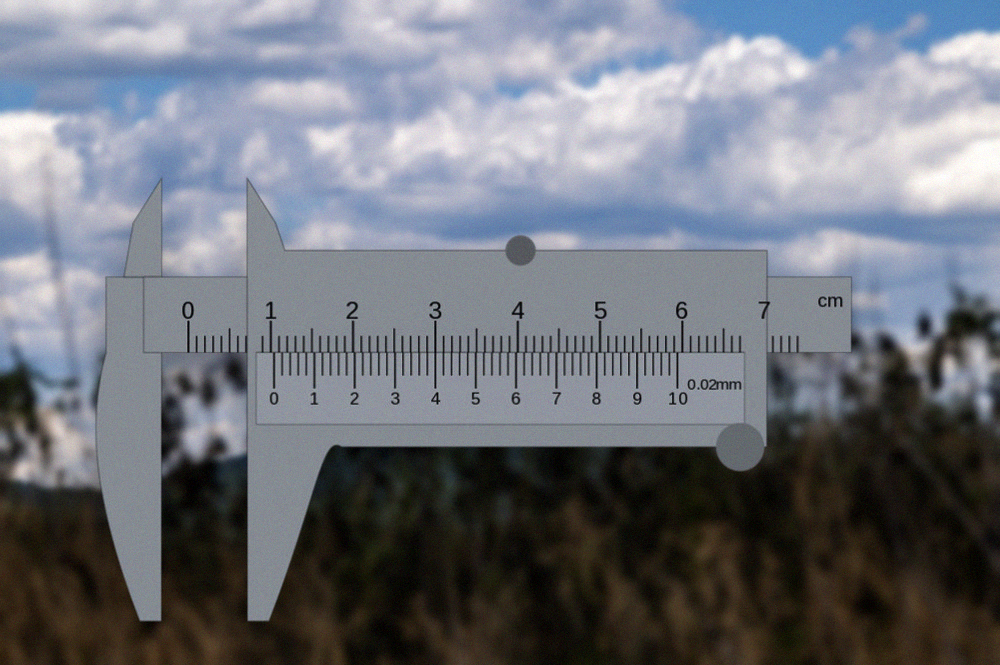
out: mm 10.4
